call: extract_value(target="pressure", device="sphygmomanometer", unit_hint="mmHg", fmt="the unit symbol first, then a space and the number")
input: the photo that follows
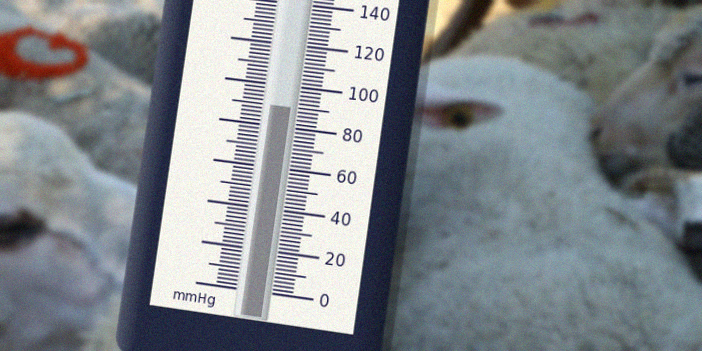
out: mmHg 90
